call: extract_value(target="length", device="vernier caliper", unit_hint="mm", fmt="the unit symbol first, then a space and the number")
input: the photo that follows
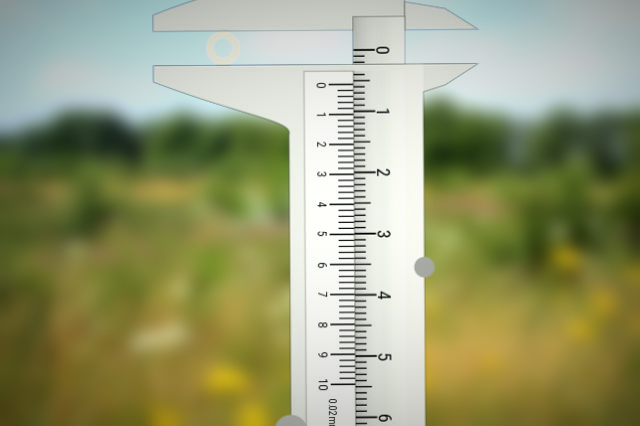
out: mm 5.6
